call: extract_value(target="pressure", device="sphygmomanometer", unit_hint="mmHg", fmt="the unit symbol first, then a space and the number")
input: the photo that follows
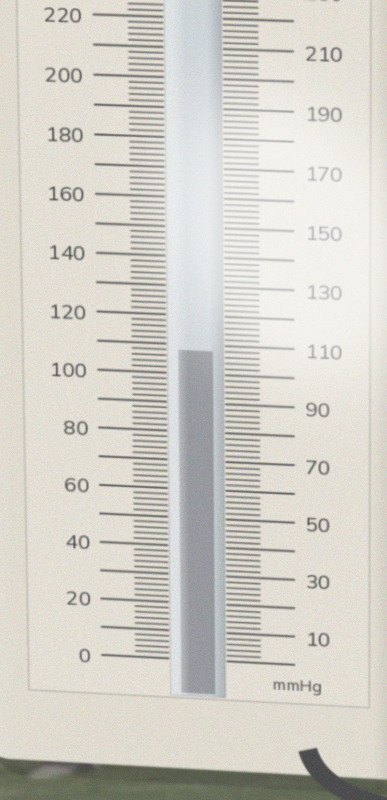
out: mmHg 108
